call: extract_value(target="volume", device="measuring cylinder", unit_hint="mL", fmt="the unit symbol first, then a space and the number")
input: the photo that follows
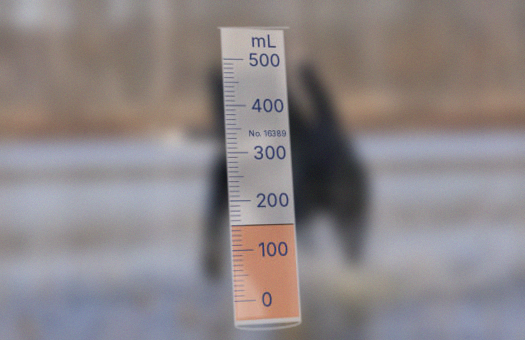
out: mL 150
